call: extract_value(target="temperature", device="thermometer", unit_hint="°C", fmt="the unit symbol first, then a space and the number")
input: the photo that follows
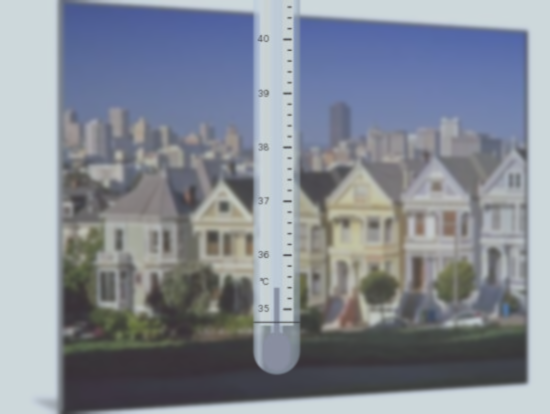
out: °C 35.4
